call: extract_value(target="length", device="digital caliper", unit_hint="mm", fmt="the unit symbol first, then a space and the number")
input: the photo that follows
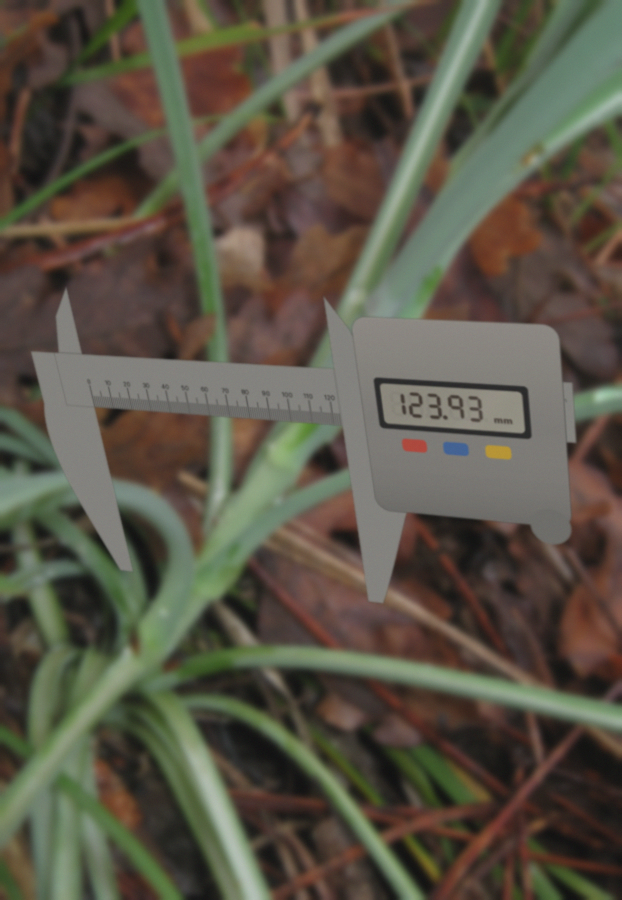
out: mm 123.93
